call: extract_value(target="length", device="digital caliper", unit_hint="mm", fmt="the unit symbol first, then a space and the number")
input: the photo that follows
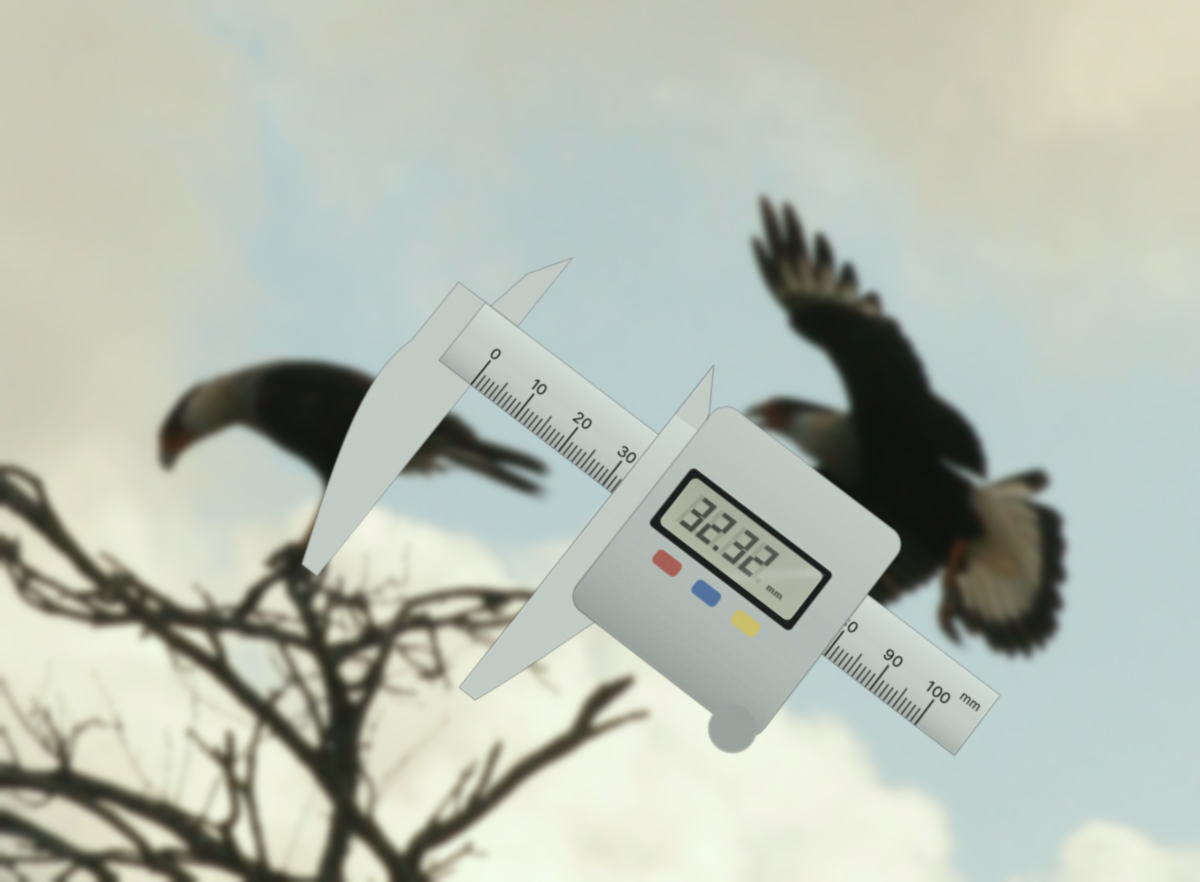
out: mm 32.32
